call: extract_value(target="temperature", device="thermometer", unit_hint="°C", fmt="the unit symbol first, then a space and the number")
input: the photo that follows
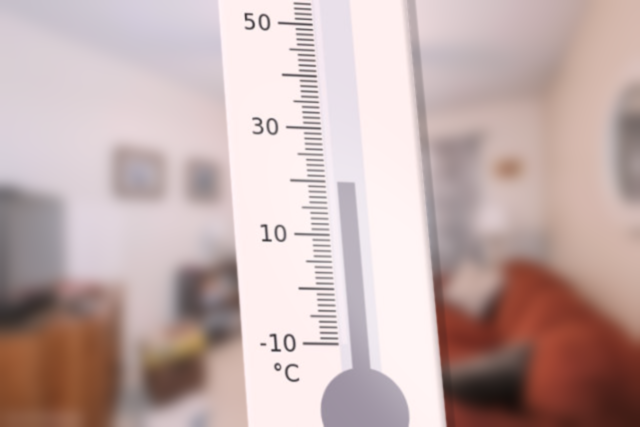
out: °C 20
